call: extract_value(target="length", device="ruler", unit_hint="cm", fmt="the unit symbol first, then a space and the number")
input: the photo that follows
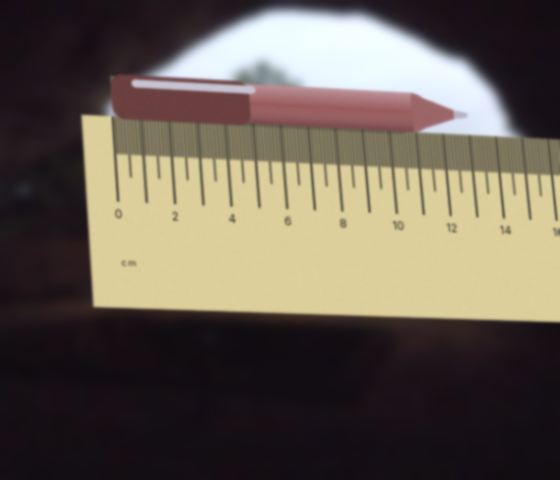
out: cm 13
